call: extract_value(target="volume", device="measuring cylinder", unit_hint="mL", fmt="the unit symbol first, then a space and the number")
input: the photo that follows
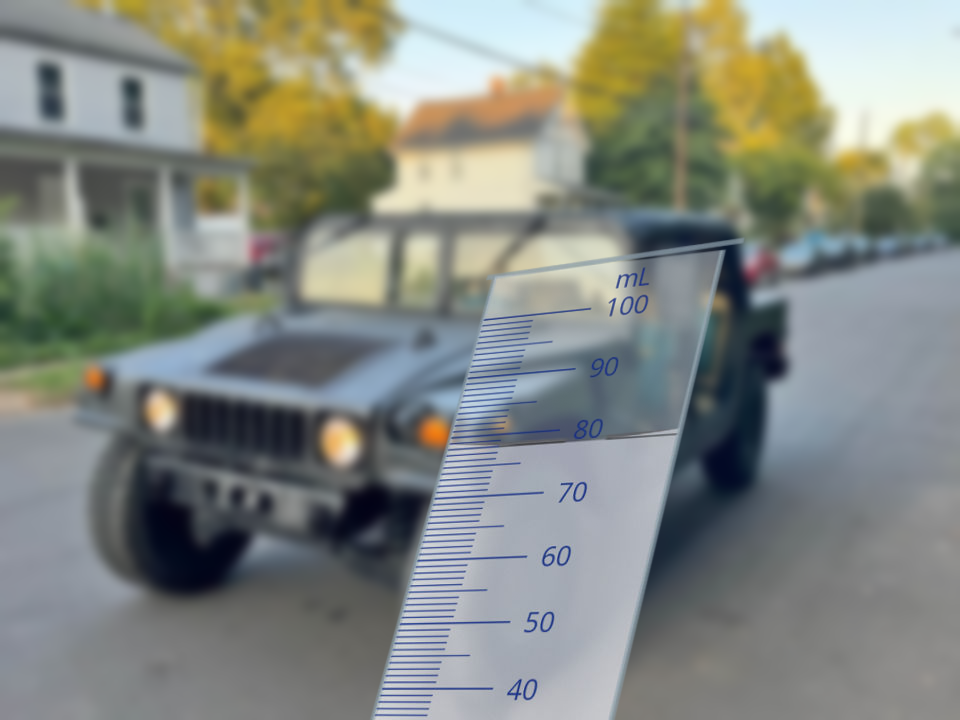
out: mL 78
